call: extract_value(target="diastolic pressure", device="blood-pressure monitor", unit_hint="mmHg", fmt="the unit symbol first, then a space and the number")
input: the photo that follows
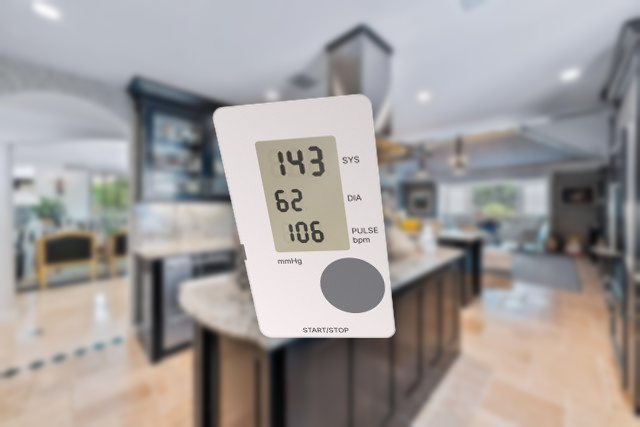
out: mmHg 62
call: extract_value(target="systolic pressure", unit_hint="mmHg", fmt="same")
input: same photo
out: mmHg 143
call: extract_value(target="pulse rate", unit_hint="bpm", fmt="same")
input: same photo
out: bpm 106
